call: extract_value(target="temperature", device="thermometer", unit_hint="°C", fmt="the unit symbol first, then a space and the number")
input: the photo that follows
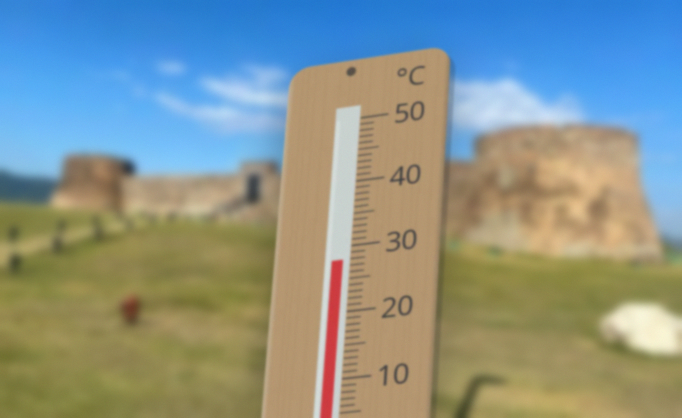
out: °C 28
